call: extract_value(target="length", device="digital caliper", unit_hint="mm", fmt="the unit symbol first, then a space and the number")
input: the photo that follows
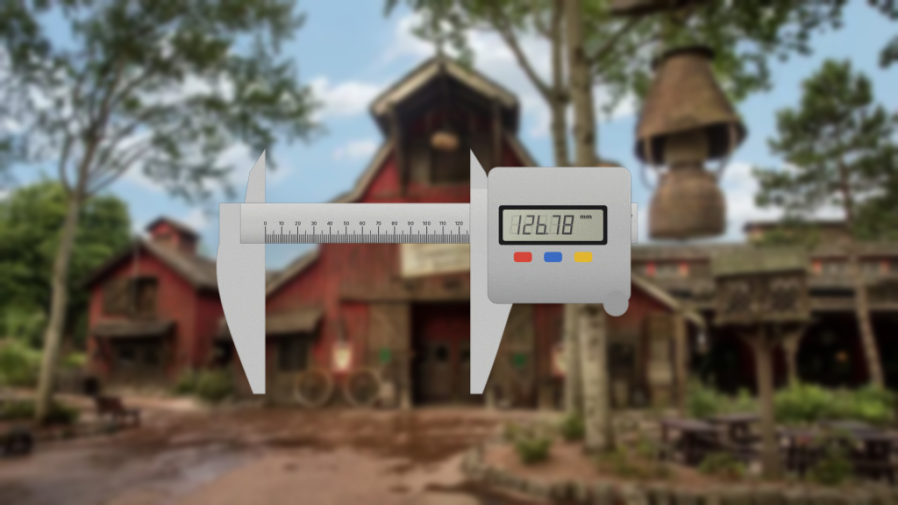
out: mm 126.78
